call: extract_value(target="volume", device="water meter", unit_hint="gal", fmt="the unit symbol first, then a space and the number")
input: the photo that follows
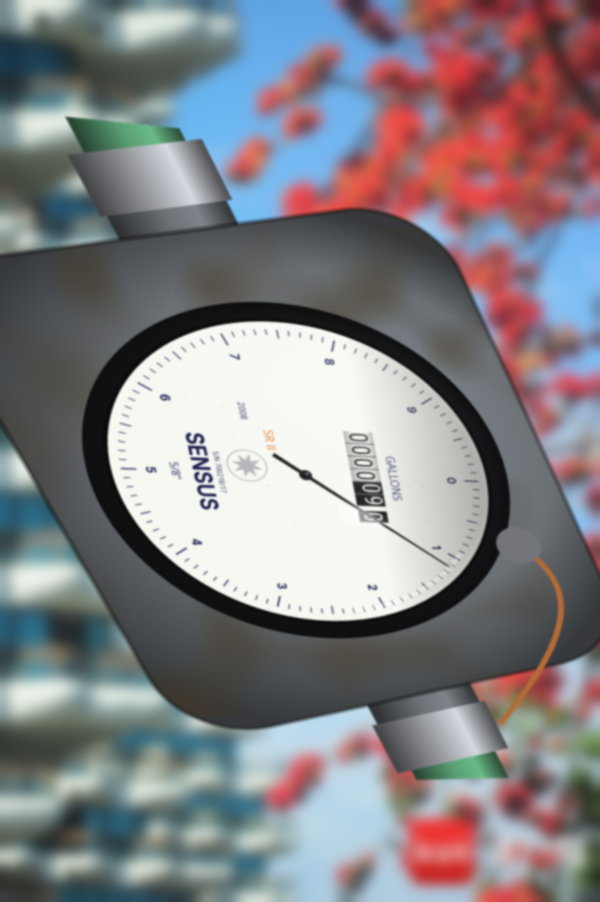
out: gal 91.1
